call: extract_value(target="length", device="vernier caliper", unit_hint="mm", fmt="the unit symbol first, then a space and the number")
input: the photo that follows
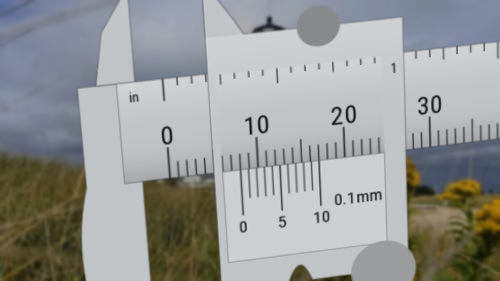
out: mm 8.0
